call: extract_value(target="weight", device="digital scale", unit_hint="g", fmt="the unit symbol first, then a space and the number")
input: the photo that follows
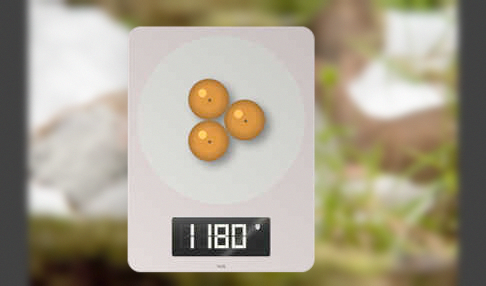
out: g 1180
